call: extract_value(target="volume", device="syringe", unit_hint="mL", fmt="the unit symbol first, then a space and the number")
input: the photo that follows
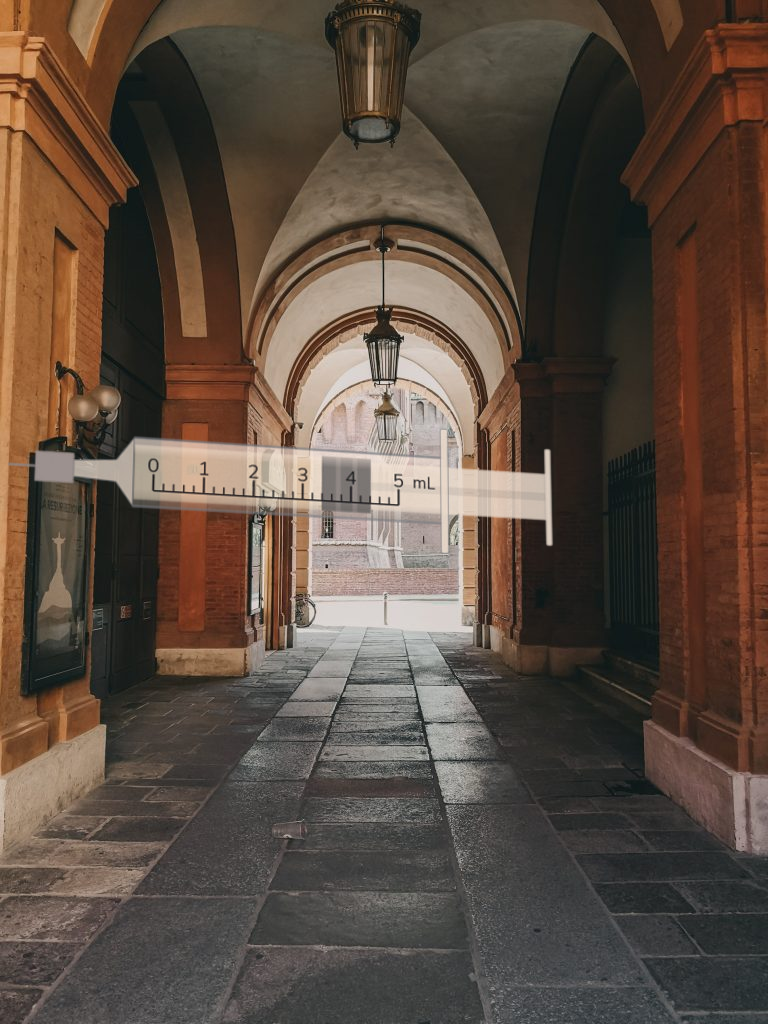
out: mL 3.4
